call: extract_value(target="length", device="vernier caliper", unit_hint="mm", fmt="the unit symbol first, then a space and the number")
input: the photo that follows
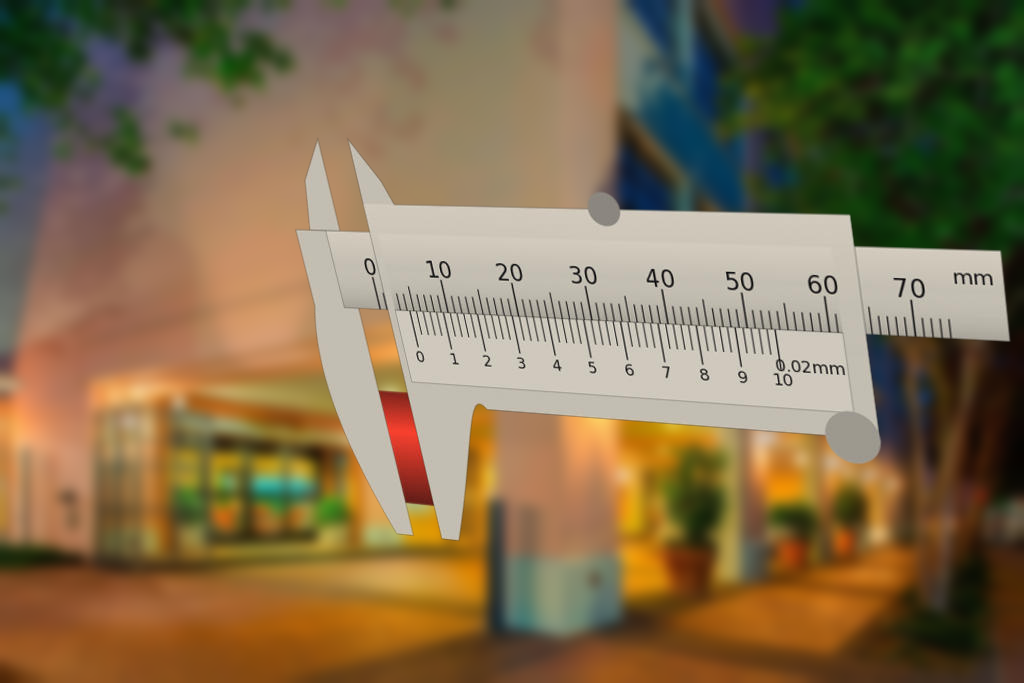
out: mm 4.4
